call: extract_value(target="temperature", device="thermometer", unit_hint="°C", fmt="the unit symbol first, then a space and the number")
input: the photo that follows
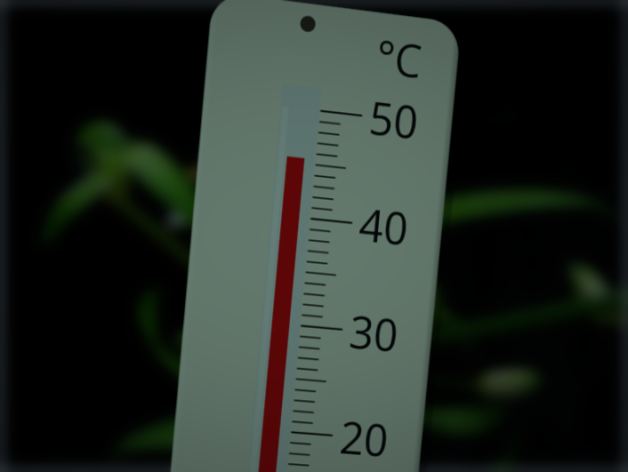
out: °C 45.5
